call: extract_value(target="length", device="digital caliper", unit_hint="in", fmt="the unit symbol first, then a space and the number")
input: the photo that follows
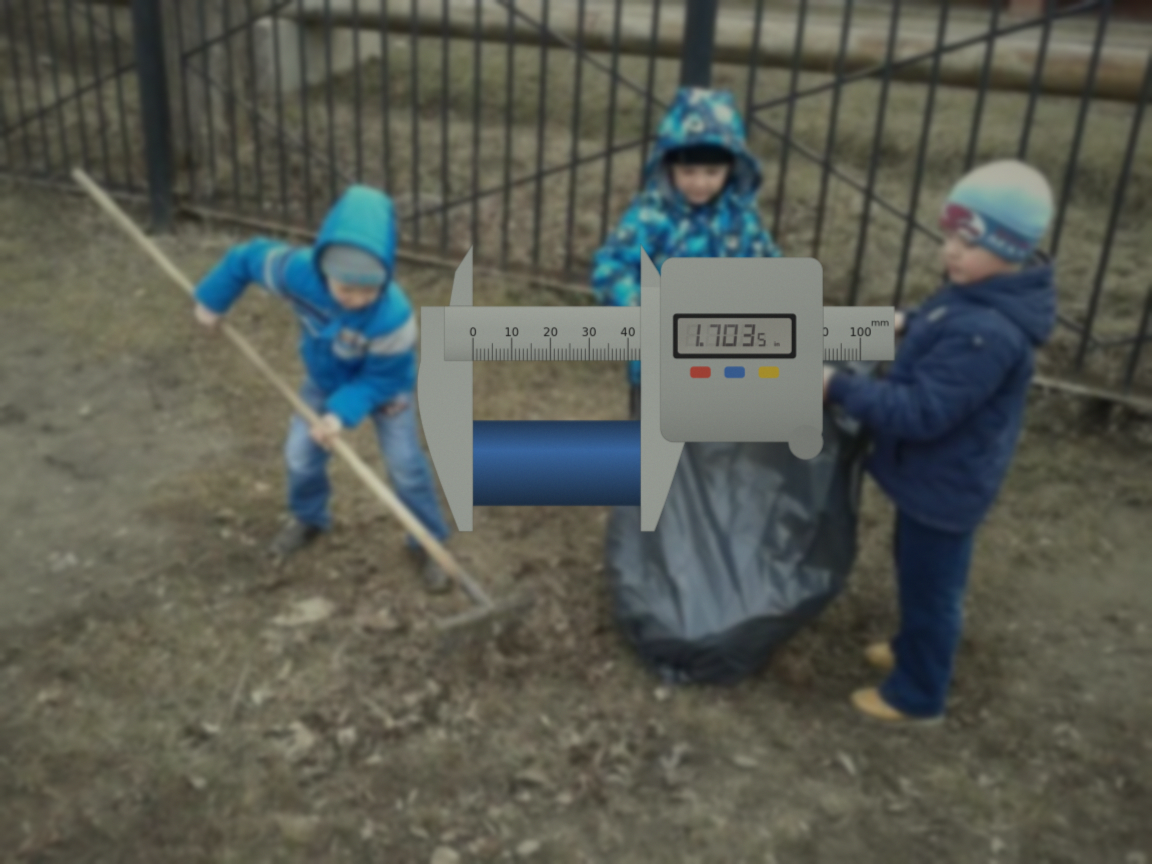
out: in 1.7035
